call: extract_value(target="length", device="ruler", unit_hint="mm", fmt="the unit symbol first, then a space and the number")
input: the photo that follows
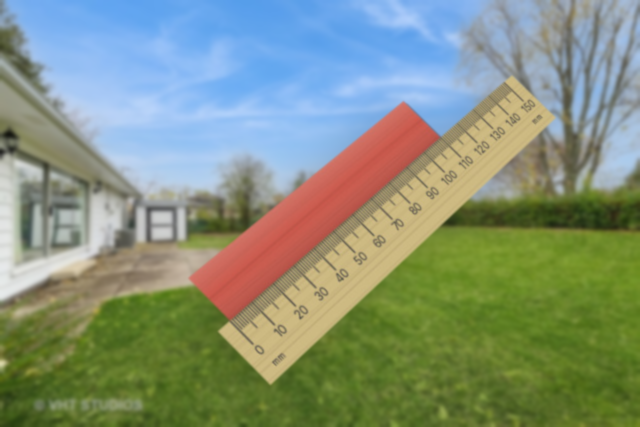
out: mm 110
